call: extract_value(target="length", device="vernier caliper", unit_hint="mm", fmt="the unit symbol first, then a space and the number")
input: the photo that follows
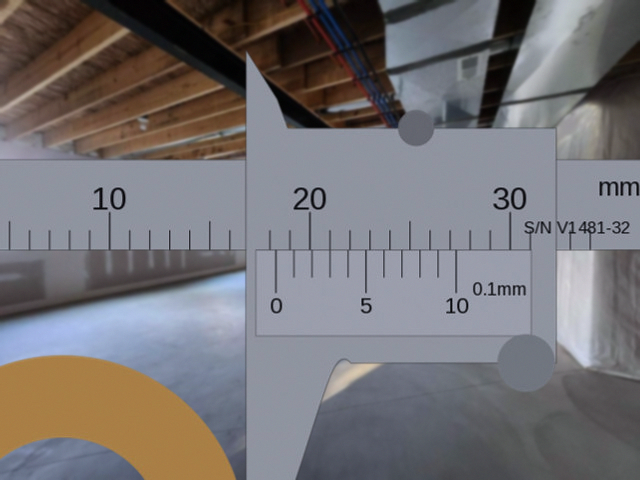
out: mm 18.3
